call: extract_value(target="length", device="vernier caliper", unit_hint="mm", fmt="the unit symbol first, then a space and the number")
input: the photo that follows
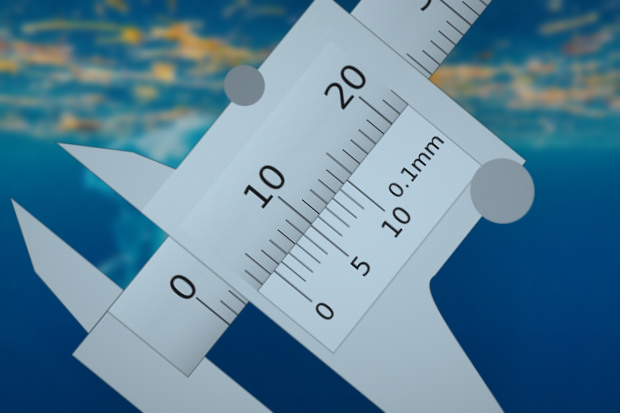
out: mm 5.4
